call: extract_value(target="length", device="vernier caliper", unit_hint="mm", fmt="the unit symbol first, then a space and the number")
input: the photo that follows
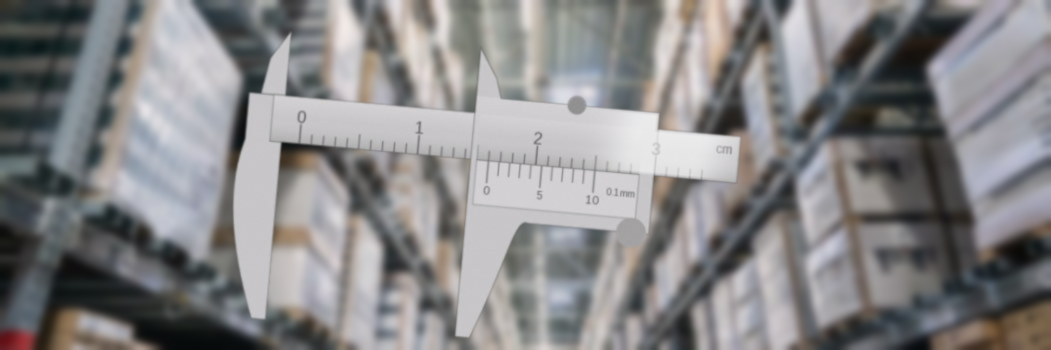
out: mm 16.0
